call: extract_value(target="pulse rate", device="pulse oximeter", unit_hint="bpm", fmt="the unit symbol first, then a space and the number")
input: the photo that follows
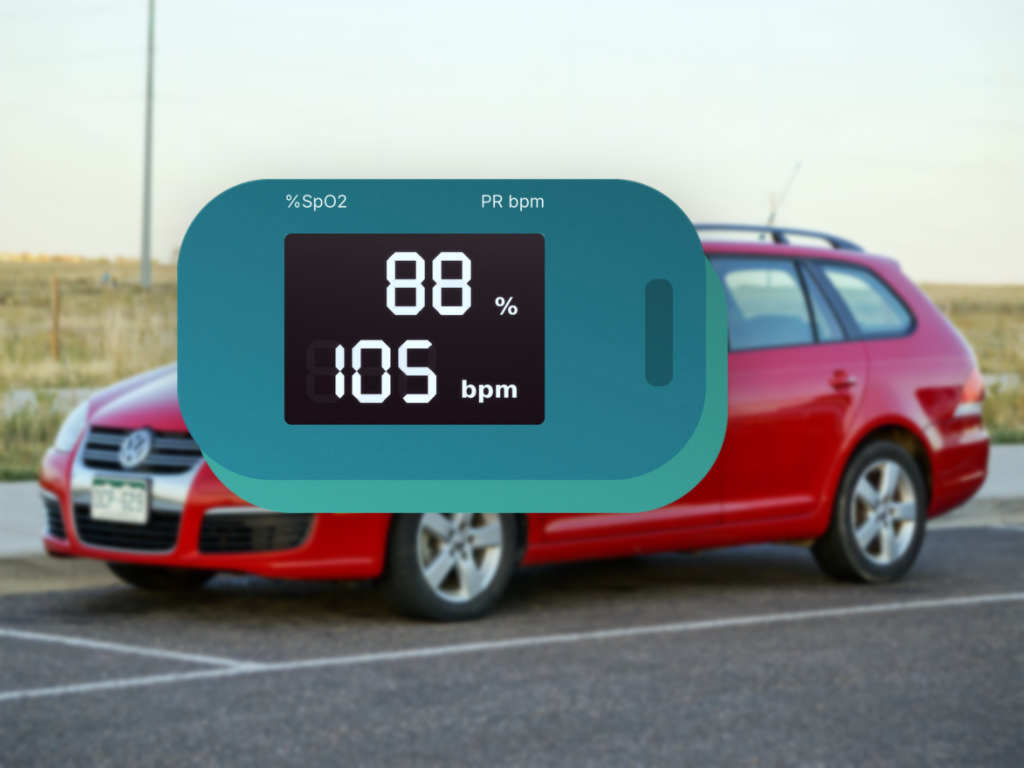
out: bpm 105
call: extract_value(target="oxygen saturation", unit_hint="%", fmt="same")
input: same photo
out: % 88
